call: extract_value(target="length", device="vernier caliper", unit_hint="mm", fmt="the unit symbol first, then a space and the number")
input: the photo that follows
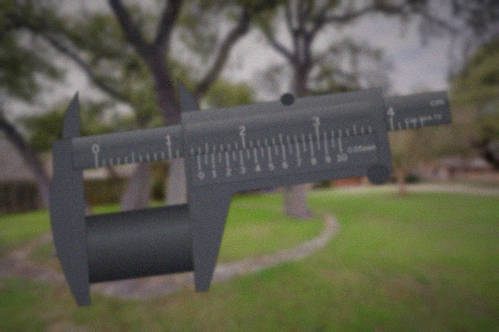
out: mm 13.8
